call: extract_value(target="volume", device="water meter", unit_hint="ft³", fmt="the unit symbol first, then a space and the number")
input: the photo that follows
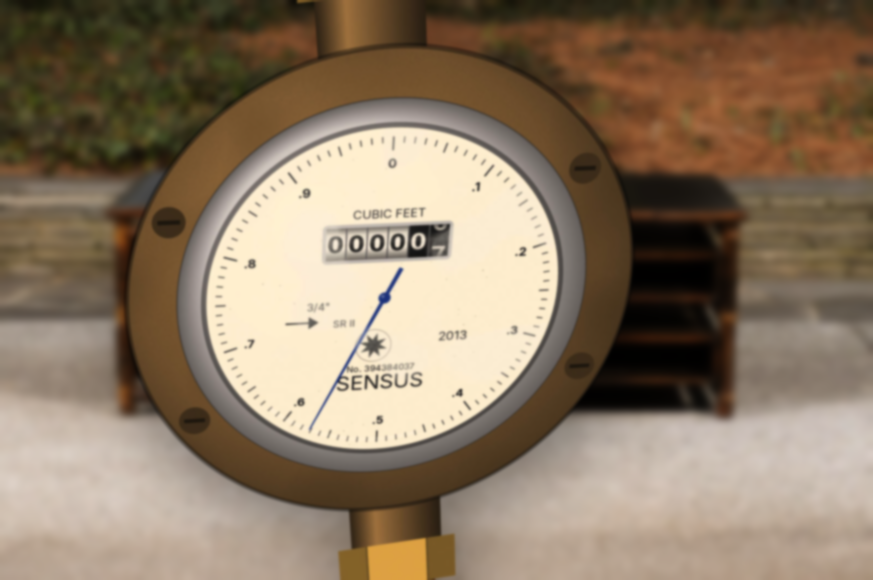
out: ft³ 6.57
